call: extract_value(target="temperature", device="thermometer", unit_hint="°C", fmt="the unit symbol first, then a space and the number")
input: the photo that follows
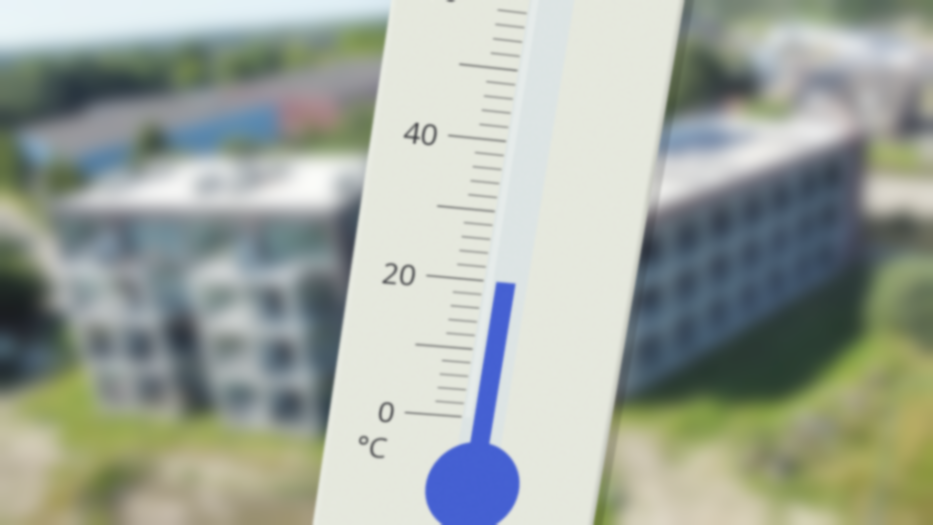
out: °C 20
